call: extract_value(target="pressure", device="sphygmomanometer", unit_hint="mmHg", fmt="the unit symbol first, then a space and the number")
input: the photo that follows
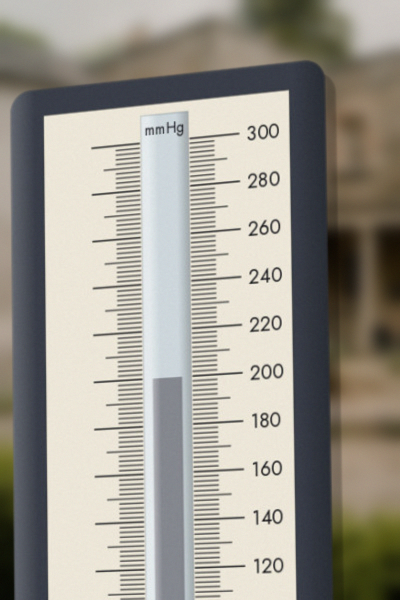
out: mmHg 200
